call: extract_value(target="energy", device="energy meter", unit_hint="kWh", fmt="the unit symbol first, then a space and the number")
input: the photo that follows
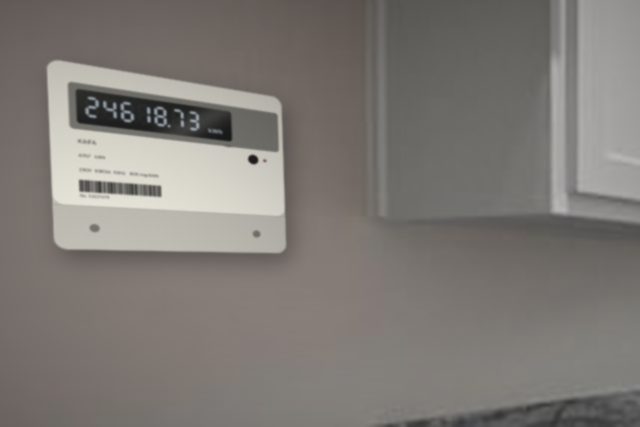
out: kWh 24618.73
